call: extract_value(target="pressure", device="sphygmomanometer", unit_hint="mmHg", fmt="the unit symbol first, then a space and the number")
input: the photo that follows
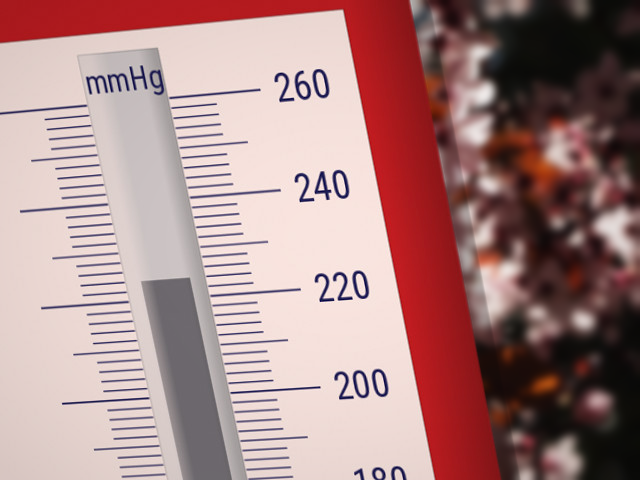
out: mmHg 224
